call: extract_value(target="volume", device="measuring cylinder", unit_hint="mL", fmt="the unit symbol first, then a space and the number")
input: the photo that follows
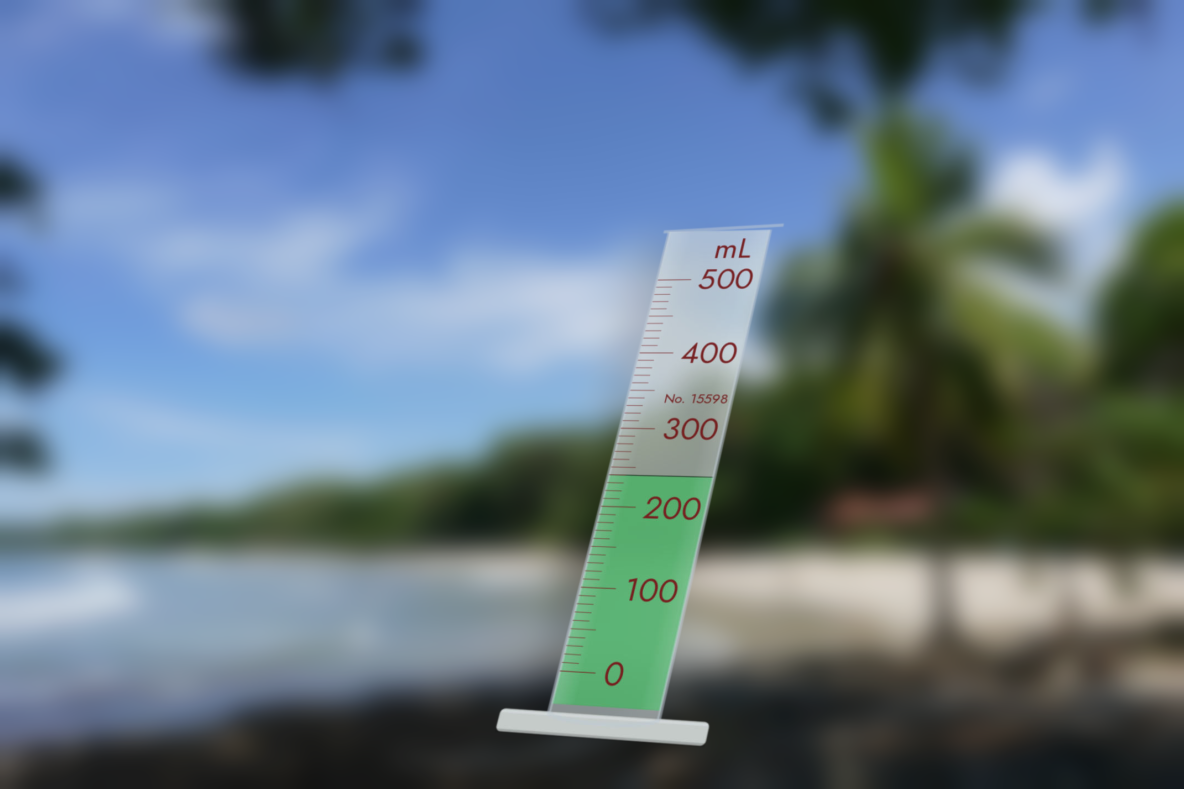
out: mL 240
